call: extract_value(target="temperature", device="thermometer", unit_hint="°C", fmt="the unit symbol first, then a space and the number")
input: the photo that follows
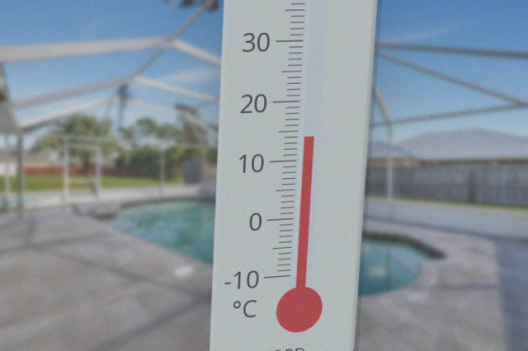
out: °C 14
